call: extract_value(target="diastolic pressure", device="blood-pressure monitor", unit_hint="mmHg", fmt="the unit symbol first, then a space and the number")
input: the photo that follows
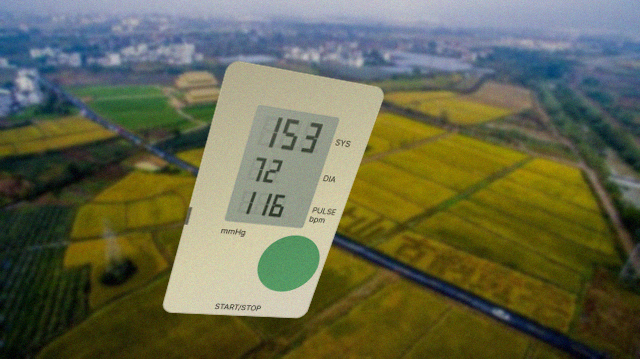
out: mmHg 72
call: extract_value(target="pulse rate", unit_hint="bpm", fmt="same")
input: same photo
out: bpm 116
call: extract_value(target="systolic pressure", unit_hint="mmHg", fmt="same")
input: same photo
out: mmHg 153
